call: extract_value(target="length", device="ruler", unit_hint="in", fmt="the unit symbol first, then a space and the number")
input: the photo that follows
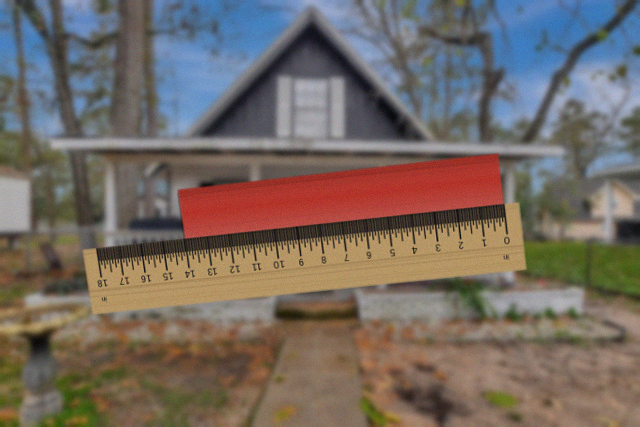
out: in 14
